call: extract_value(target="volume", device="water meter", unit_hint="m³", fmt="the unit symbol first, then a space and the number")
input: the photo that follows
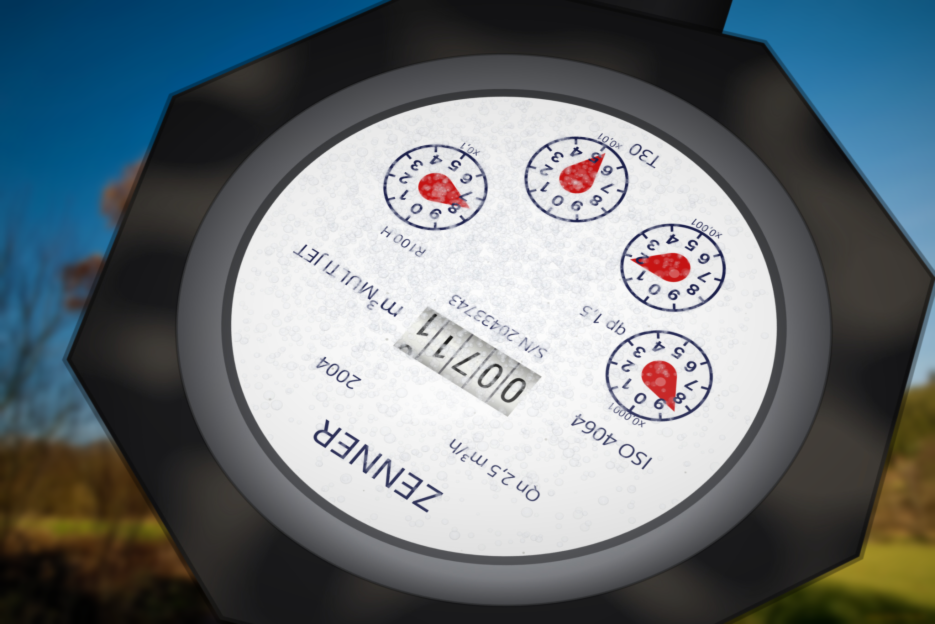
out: m³ 710.7518
